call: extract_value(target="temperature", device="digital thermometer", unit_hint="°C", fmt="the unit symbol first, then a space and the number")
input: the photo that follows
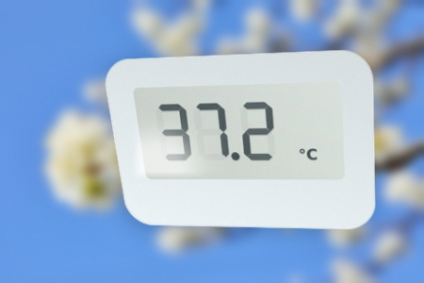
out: °C 37.2
